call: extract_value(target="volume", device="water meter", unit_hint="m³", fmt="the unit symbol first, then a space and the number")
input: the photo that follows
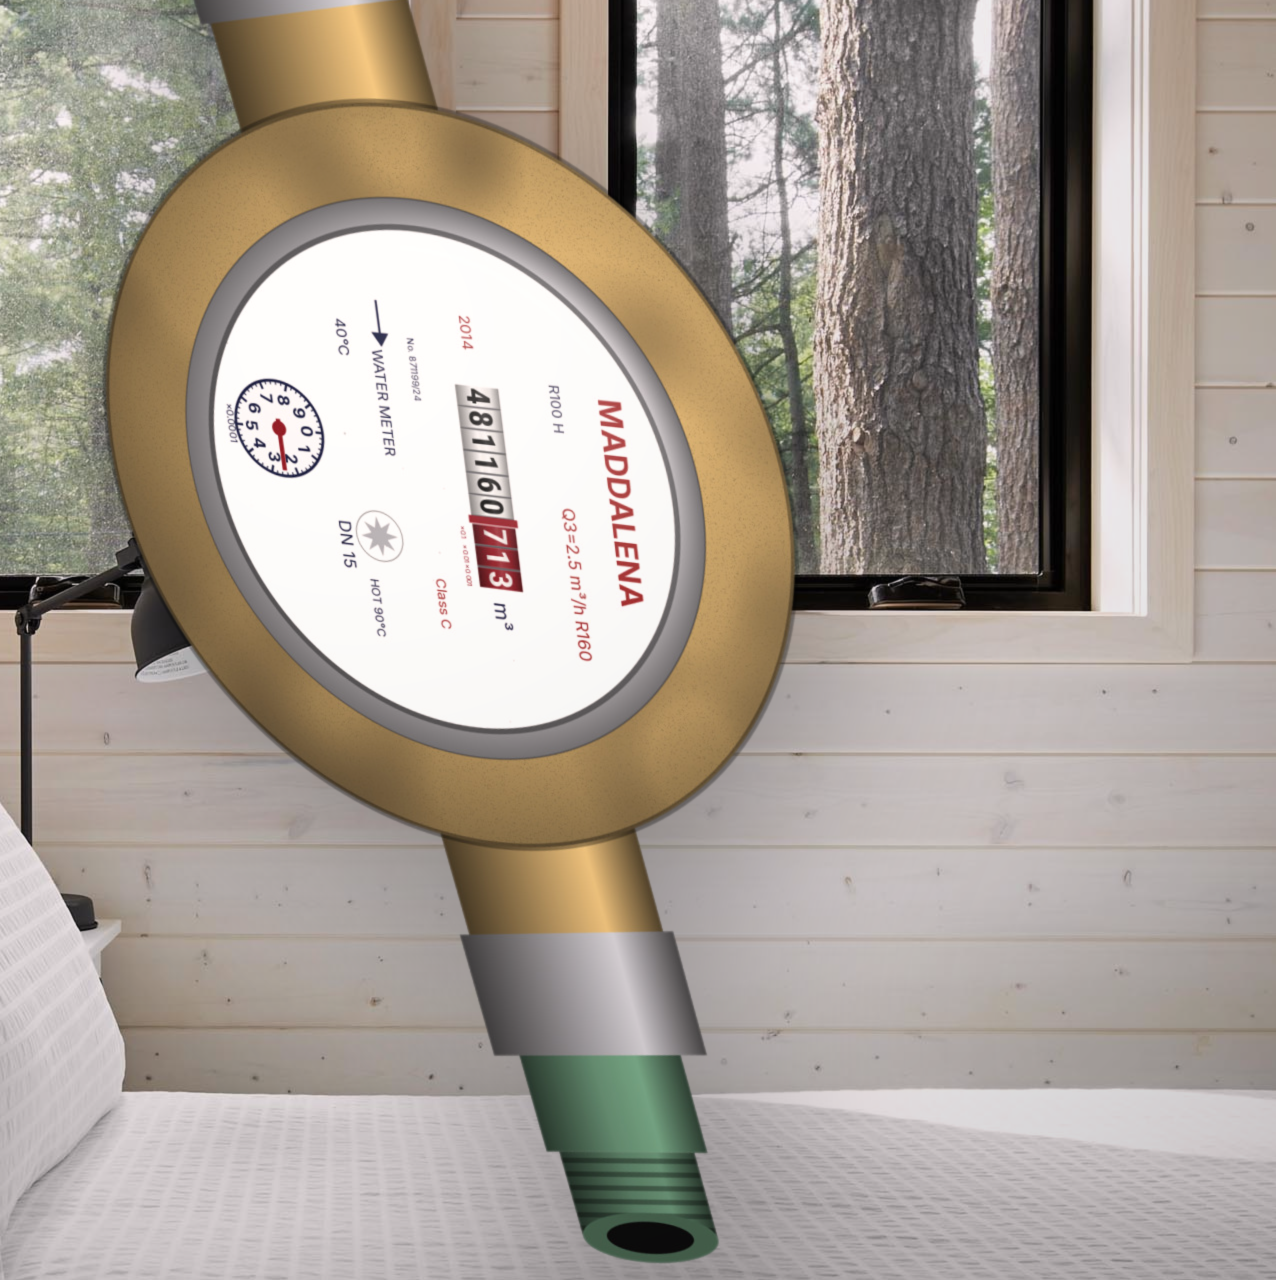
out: m³ 481160.7132
